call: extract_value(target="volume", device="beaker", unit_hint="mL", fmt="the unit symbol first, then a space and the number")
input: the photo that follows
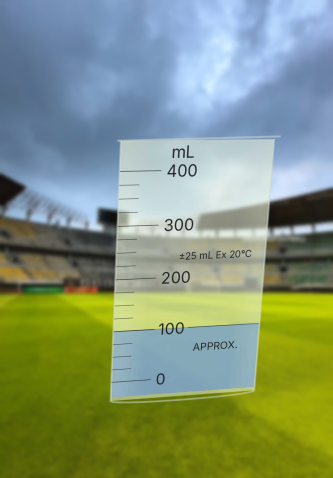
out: mL 100
